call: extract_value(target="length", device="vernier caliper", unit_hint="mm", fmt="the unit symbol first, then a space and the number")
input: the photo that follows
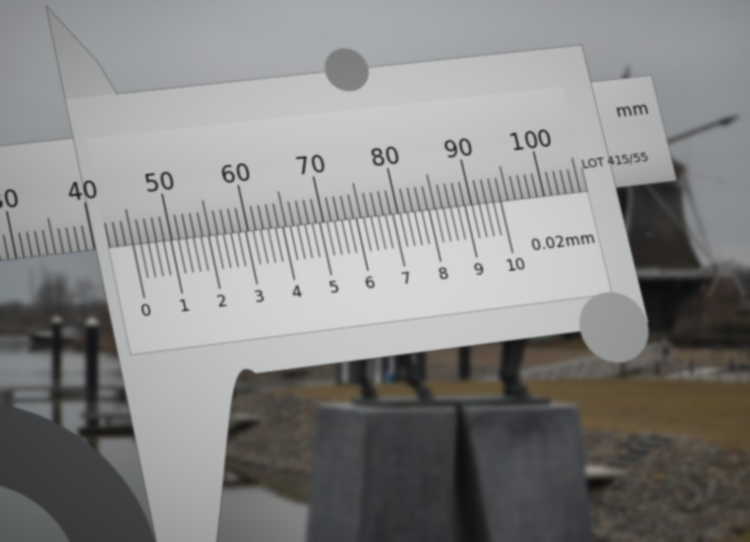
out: mm 45.0
